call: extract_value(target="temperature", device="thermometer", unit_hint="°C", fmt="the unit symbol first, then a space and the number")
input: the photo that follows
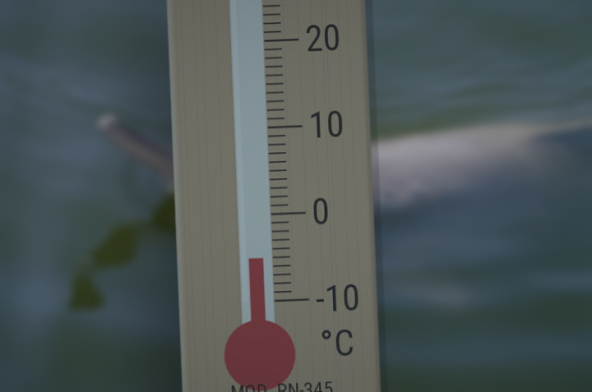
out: °C -5
